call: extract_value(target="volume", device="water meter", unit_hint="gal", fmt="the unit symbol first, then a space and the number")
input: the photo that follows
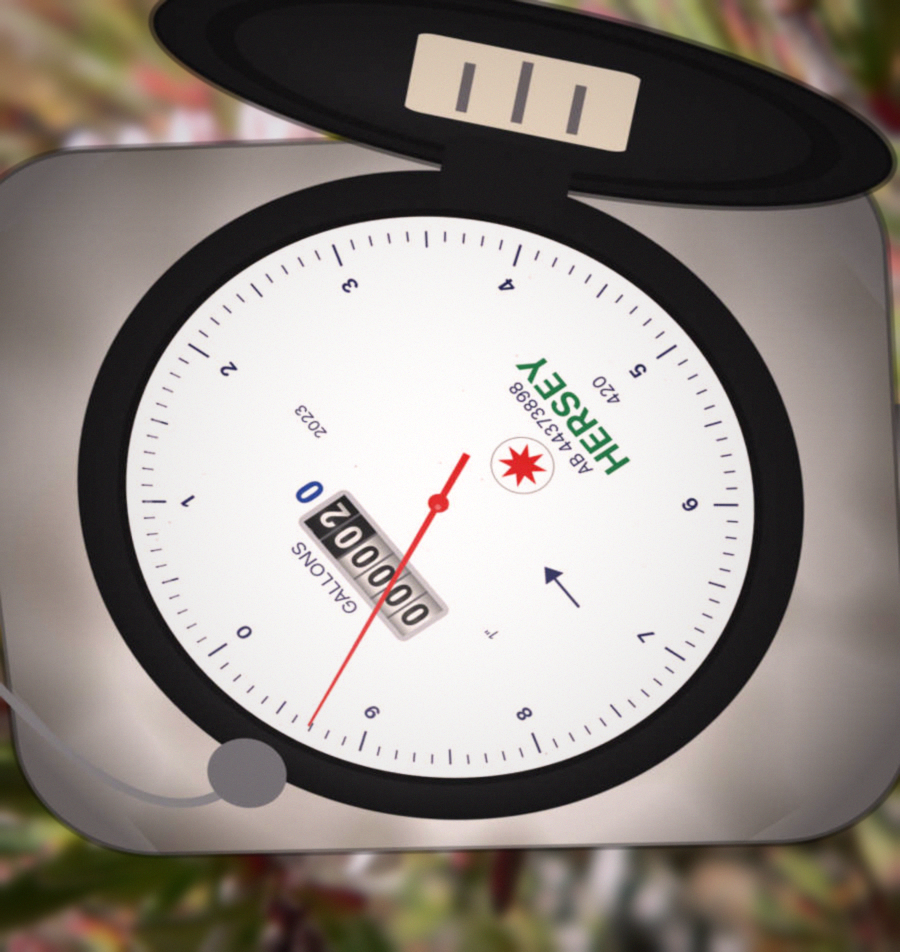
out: gal 19.3
